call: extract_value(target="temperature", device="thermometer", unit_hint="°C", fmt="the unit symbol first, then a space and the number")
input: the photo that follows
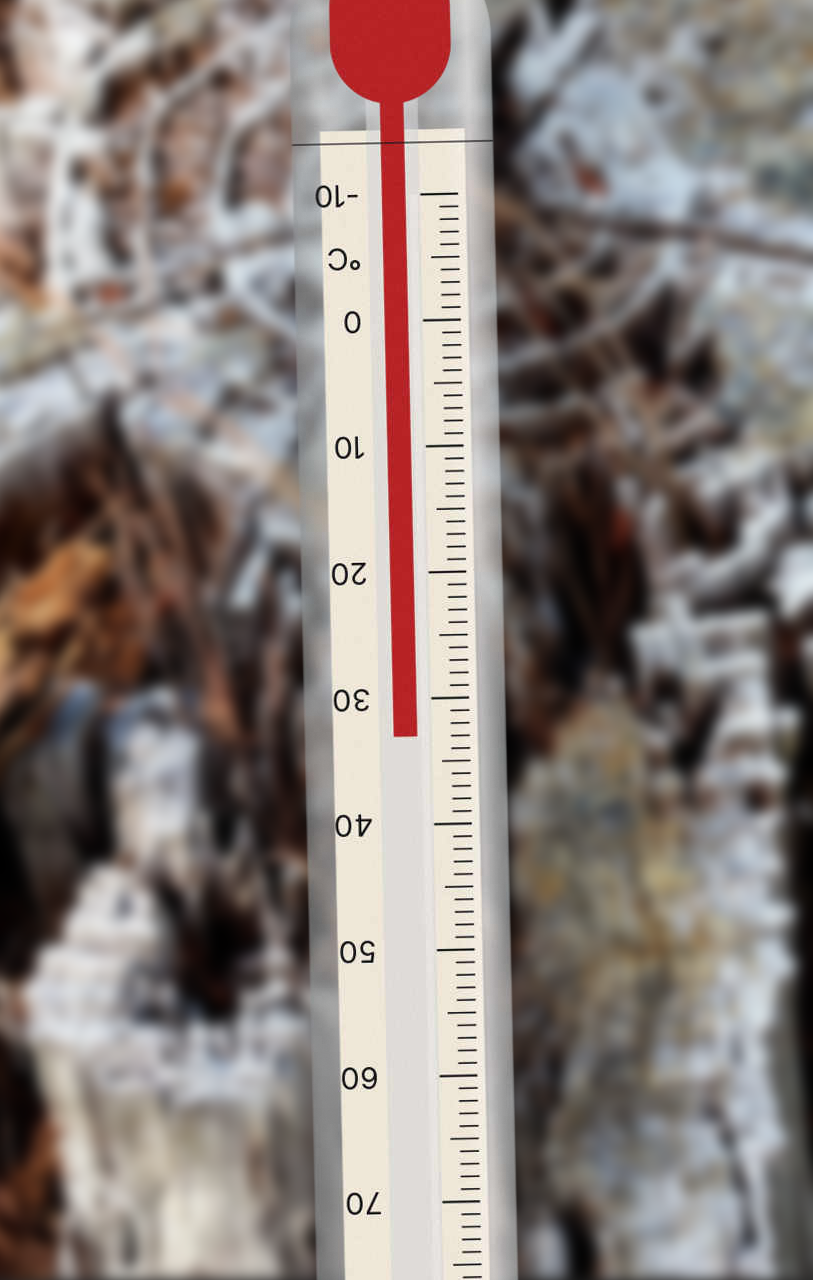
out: °C 33
